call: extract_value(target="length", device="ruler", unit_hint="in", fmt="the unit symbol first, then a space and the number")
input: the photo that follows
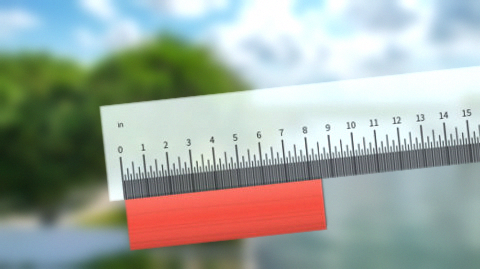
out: in 8.5
